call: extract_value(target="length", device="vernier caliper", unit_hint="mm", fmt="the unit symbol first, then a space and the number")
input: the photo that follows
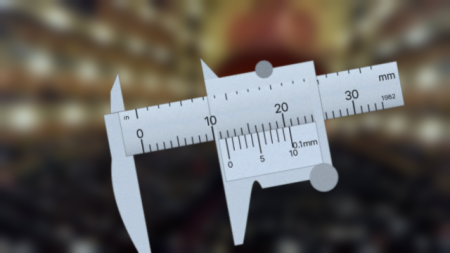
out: mm 11.6
